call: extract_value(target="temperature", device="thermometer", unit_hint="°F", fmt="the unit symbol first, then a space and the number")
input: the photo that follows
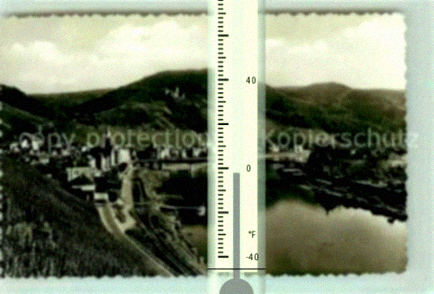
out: °F -2
